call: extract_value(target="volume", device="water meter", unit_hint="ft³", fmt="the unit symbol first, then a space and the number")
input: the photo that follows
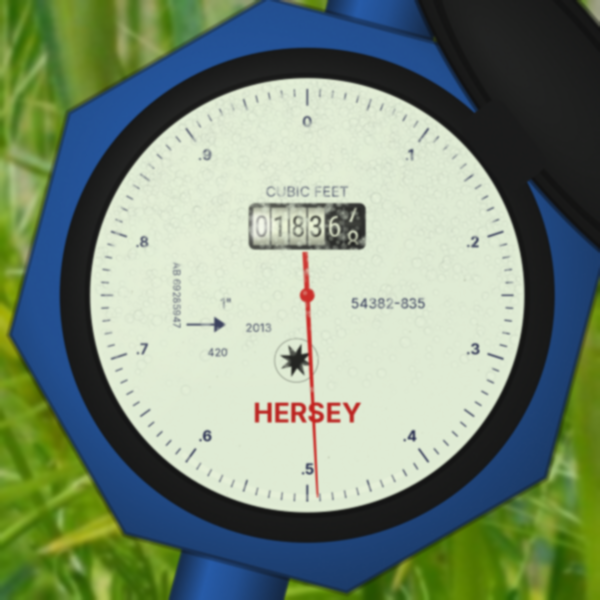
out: ft³ 18367.49
